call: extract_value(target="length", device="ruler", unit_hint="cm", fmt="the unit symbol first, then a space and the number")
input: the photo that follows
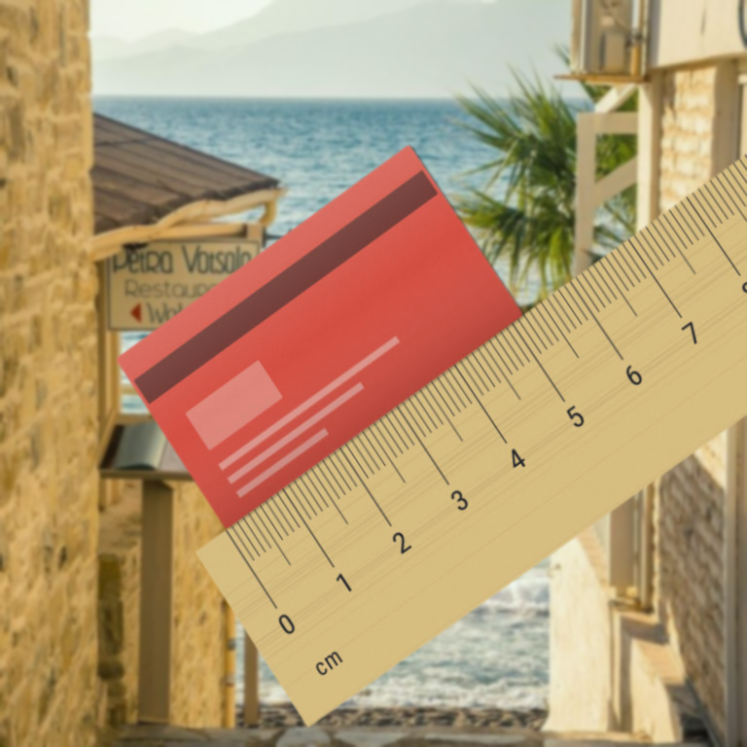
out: cm 5.2
